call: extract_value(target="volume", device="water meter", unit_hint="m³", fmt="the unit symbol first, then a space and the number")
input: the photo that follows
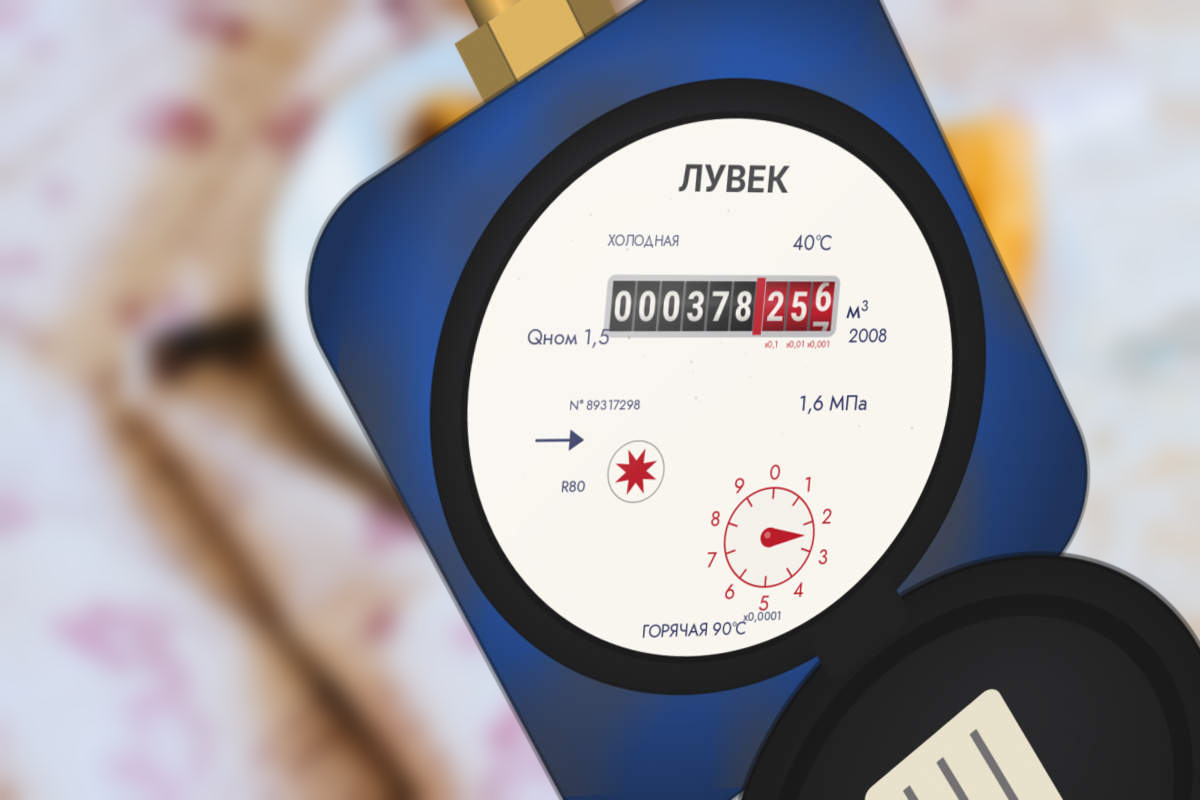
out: m³ 378.2562
